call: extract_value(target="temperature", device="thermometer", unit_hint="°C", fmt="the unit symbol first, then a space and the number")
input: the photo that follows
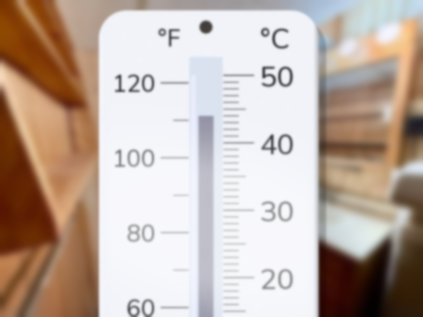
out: °C 44
